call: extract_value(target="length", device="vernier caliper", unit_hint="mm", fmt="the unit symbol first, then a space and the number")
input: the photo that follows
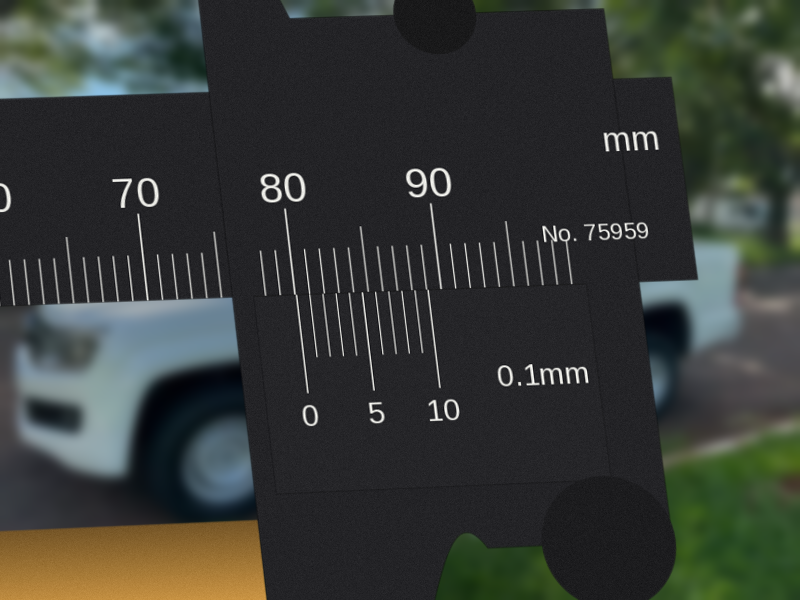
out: mm 80.1
